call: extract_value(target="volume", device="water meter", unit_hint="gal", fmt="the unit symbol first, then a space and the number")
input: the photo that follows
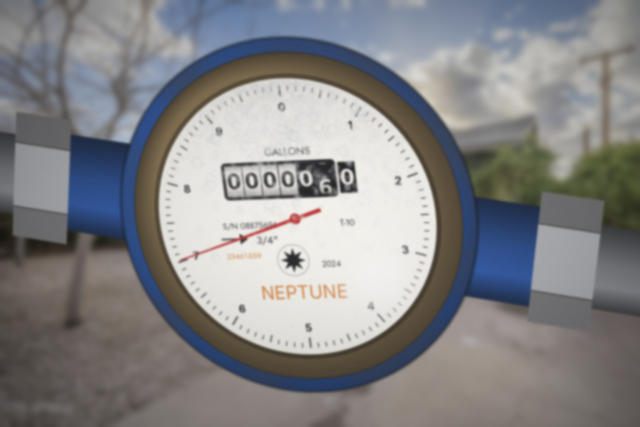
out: gal 57.0
